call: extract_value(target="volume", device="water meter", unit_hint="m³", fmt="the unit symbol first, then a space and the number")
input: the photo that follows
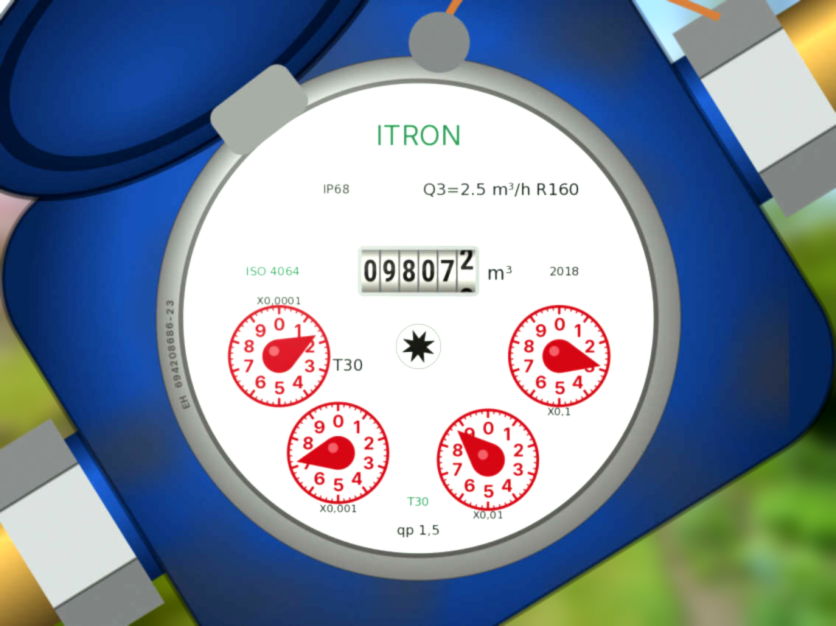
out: m³ 98072.2871
